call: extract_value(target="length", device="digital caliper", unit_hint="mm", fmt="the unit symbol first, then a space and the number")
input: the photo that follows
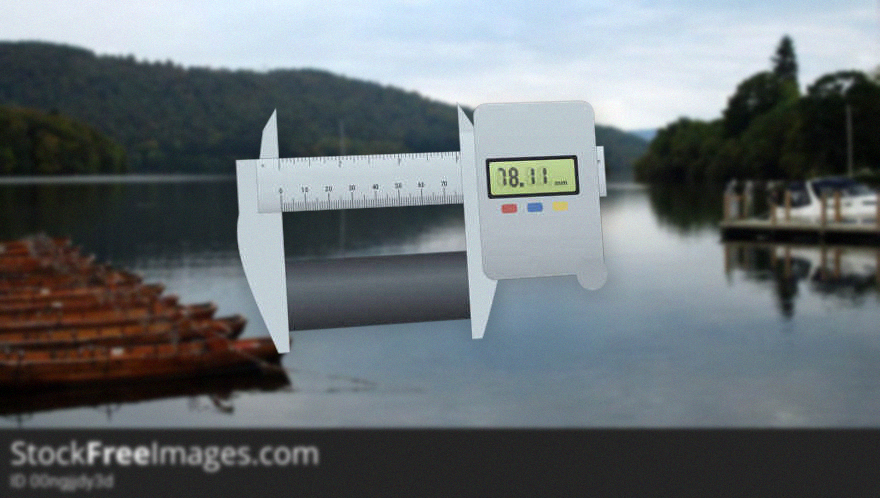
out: mm 78.11
